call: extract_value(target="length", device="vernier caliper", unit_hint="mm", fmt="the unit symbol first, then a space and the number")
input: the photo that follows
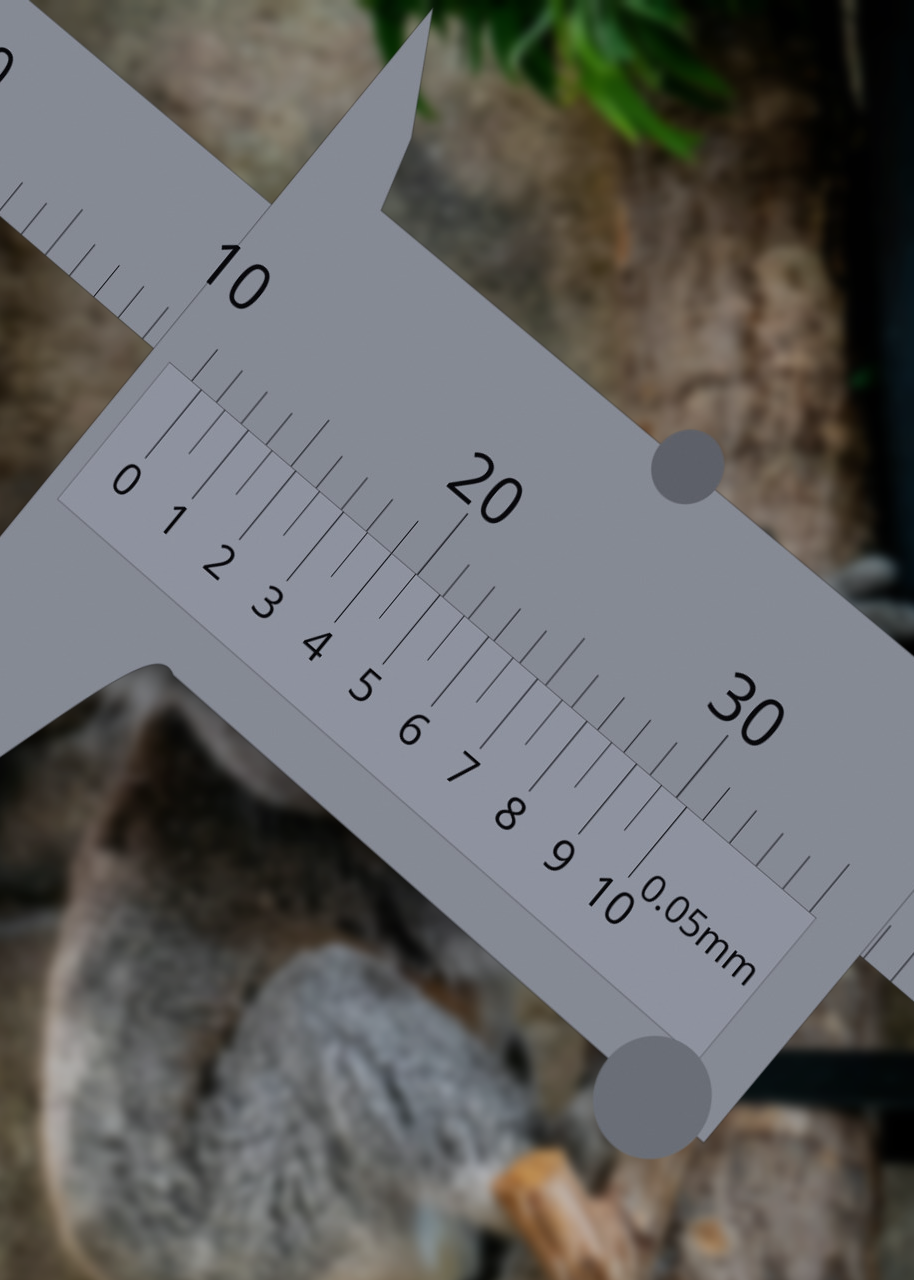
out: mm 11.40
